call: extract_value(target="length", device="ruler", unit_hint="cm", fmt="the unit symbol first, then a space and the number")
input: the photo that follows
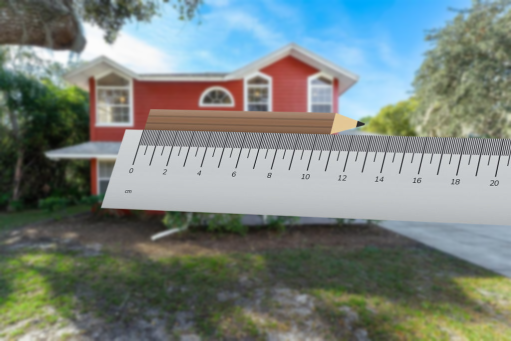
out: cm 12.5
